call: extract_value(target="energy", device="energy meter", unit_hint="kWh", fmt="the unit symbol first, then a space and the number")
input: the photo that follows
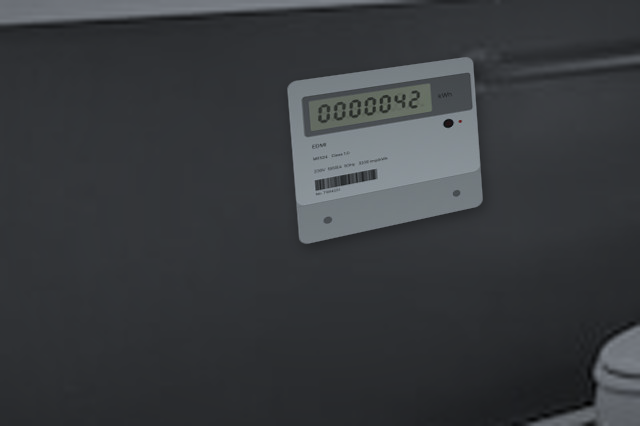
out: kWh 42
